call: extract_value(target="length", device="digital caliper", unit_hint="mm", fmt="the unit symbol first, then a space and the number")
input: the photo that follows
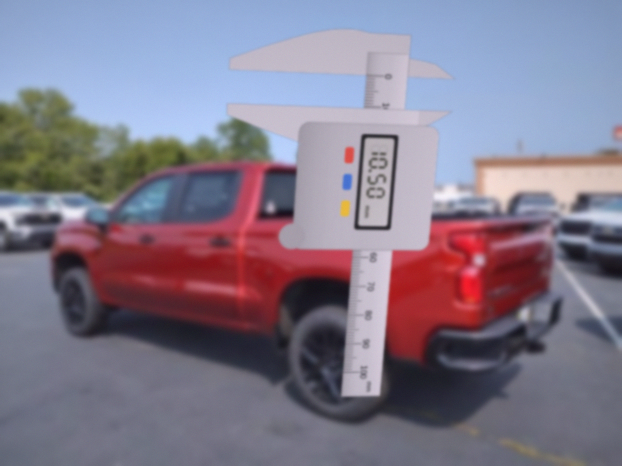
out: mm 10.50
